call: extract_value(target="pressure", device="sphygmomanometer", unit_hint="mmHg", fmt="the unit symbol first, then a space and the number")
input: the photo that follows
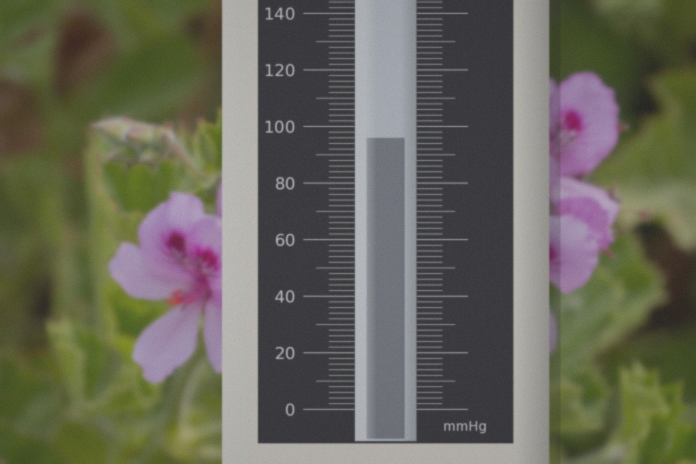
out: mmHg 96
